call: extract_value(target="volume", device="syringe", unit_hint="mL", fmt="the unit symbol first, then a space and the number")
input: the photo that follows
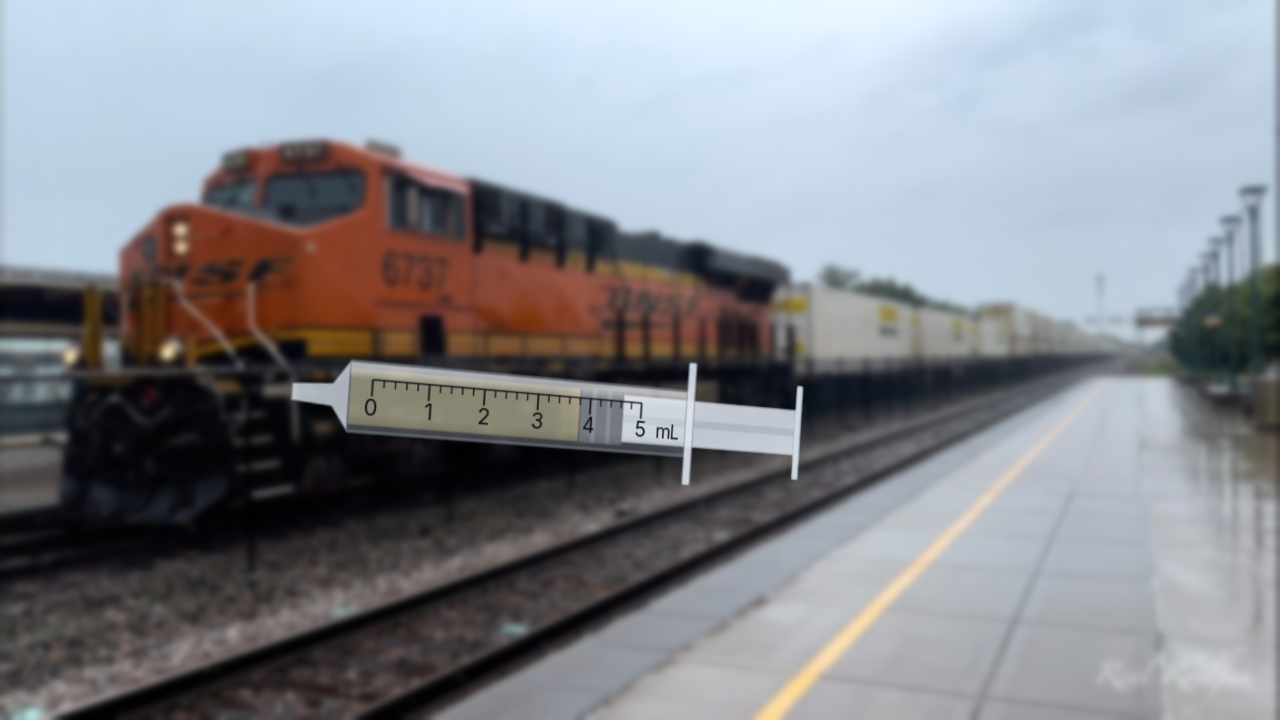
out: mL 3.8
